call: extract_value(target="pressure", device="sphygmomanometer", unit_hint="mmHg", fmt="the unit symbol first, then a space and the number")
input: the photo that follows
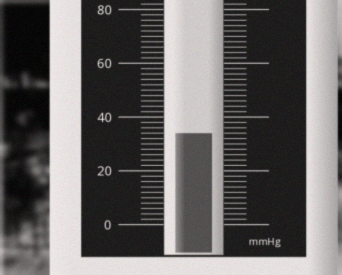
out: mmHg 34
